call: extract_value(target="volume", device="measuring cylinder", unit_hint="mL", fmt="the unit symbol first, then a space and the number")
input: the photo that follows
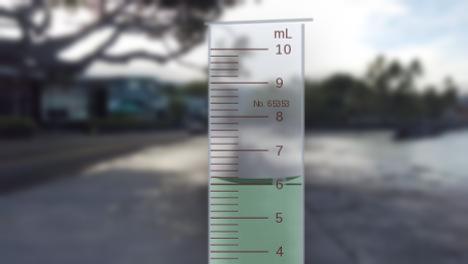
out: mL 6
